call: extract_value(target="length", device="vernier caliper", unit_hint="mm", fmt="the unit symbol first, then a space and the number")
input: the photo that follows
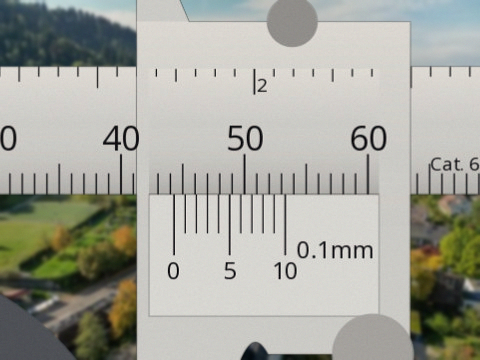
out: mm 44.3
